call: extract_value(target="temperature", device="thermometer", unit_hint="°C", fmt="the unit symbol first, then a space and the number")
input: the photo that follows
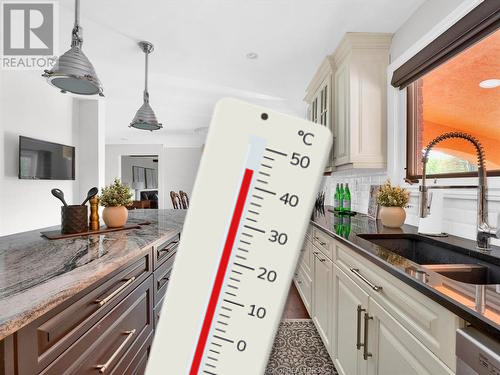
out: °C 44
